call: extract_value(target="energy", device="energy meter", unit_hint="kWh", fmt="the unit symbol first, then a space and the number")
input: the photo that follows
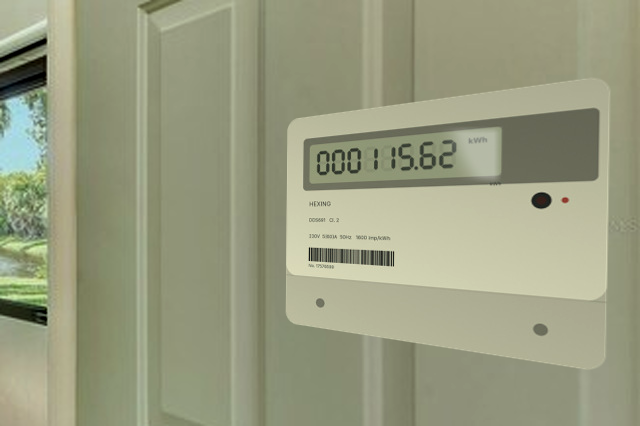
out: kWh 115.62
